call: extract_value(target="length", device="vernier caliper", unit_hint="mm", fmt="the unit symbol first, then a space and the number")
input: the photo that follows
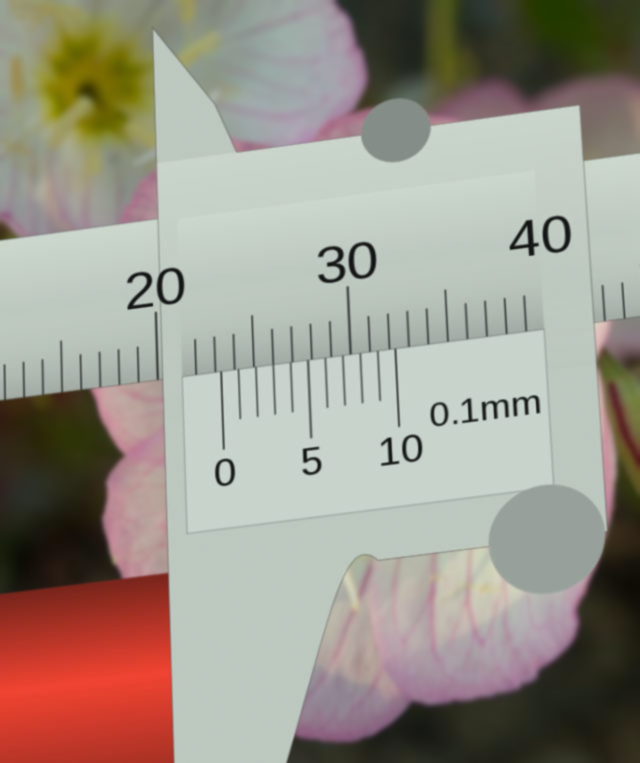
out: mm 23.3
